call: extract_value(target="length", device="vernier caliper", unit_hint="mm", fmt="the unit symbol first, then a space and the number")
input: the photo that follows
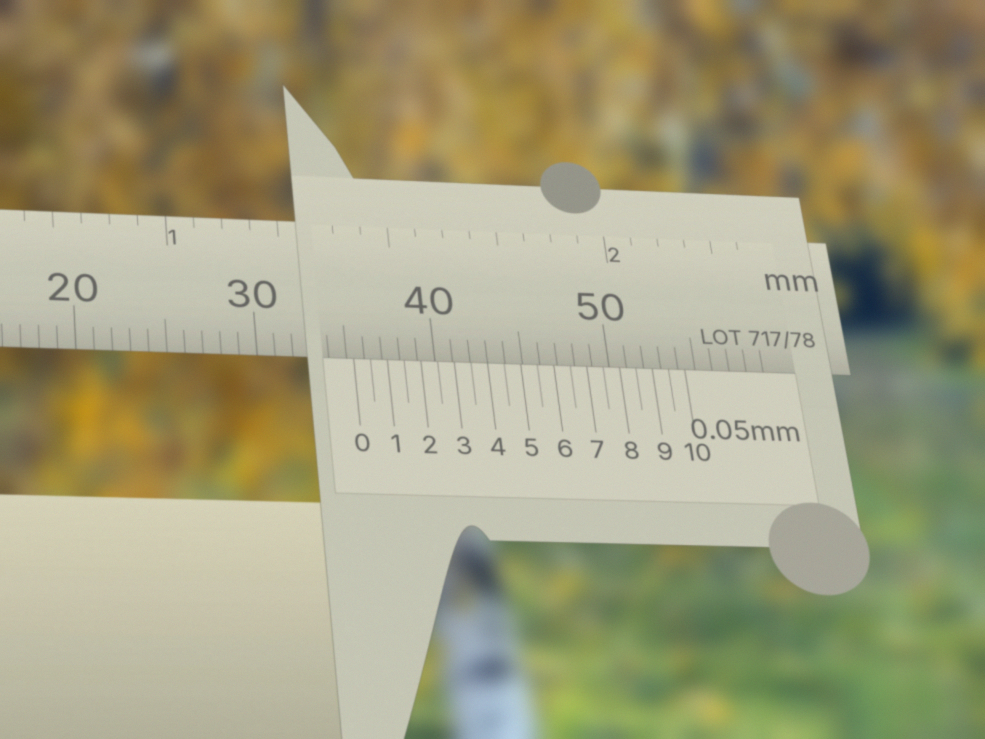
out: mm 35.4
